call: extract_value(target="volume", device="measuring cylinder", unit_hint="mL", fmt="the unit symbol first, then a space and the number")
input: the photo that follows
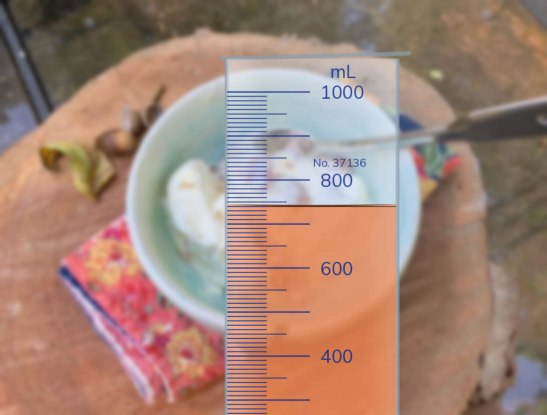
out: mL 740
